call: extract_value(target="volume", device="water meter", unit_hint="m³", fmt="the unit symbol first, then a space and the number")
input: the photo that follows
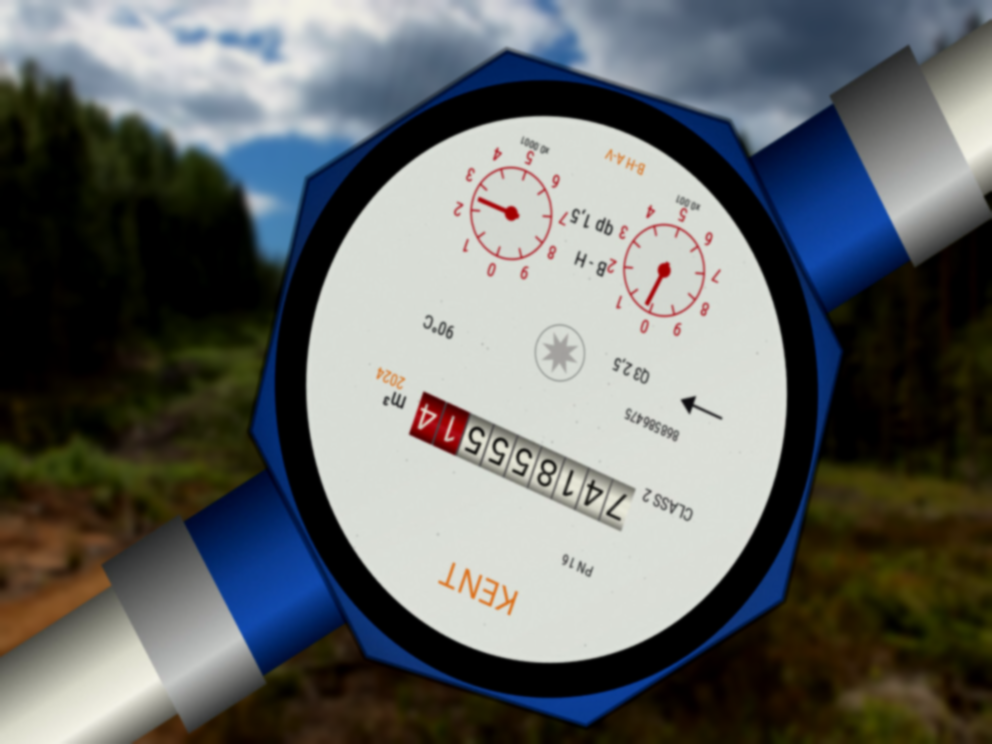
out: m³ 7418555.1402
